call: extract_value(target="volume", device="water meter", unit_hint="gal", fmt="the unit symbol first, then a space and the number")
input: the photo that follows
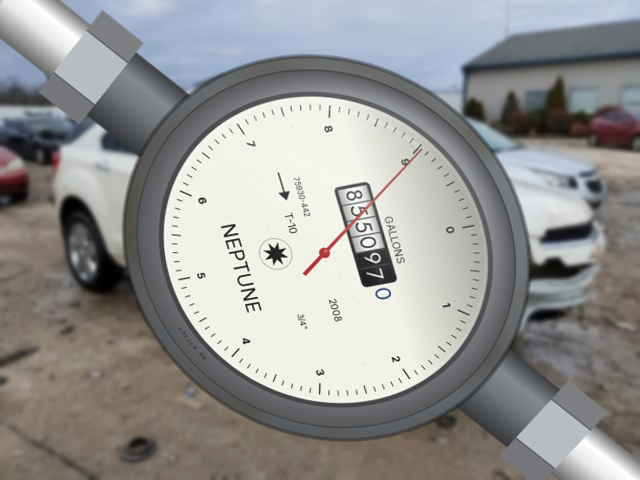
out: gal 8550969.0
